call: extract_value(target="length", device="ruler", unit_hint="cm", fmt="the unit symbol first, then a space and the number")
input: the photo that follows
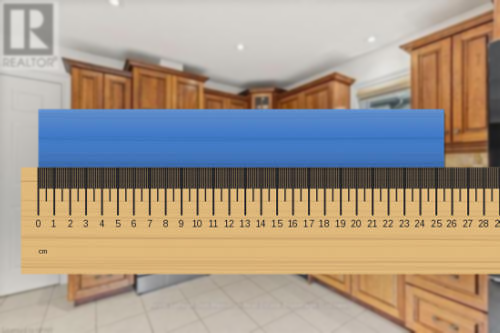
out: cm 25.5
